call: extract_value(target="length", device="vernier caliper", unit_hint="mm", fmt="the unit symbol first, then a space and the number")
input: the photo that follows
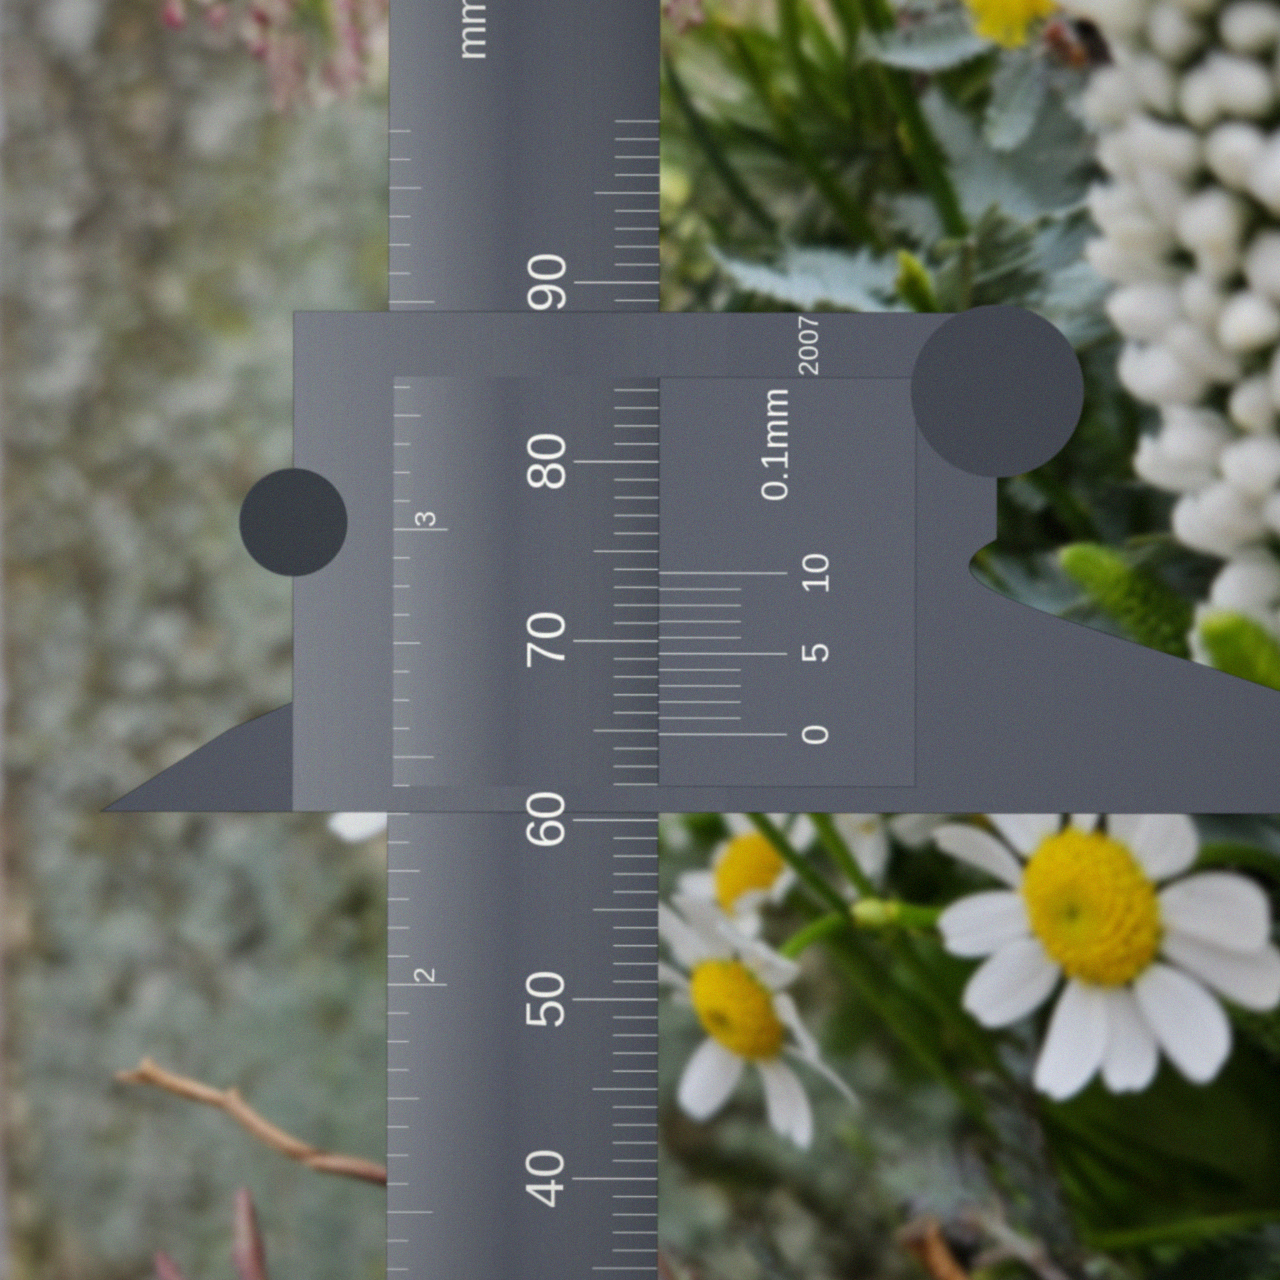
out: mm 64.8
